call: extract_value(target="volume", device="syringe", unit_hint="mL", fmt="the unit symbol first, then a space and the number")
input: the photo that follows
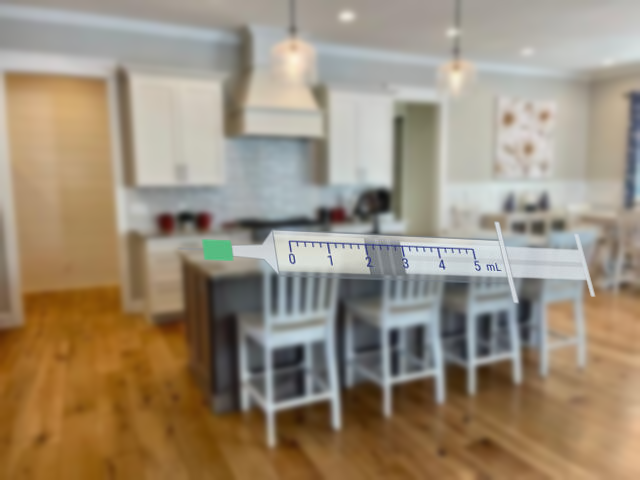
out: mL 2
